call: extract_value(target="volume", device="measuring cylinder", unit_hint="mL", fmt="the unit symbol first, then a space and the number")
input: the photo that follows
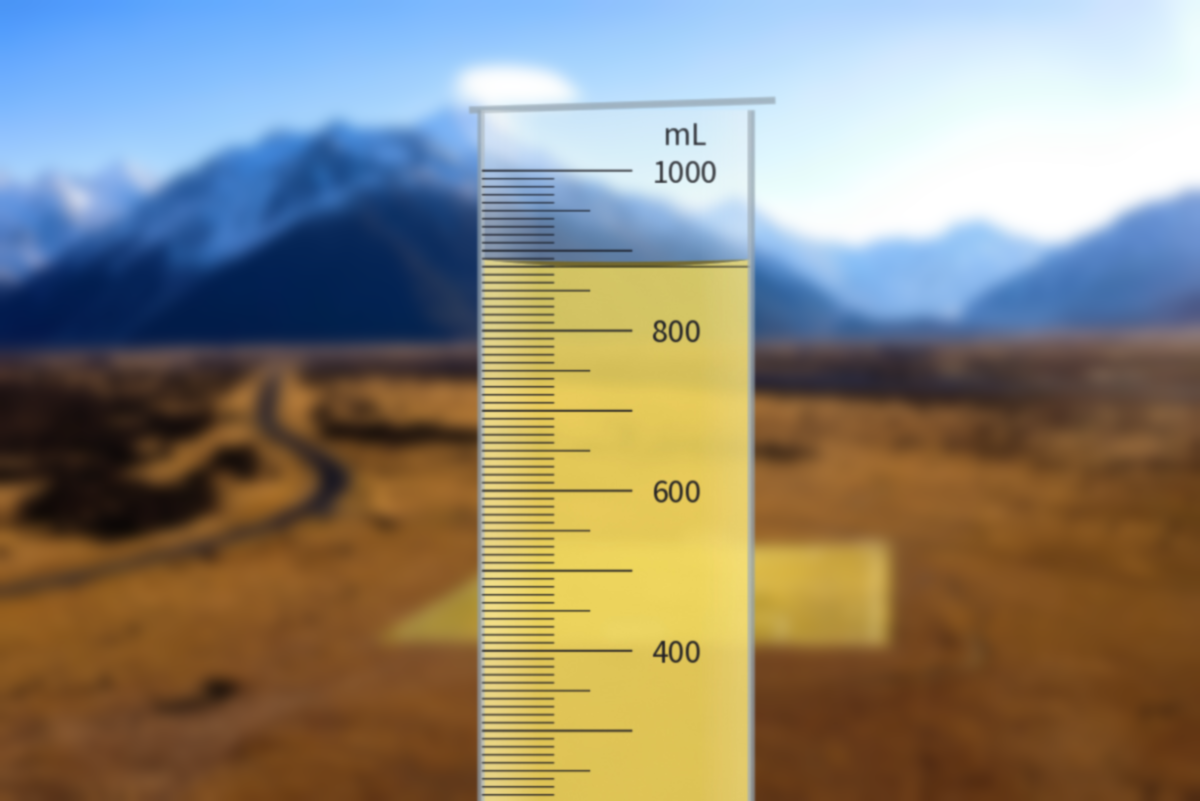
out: mL 880
